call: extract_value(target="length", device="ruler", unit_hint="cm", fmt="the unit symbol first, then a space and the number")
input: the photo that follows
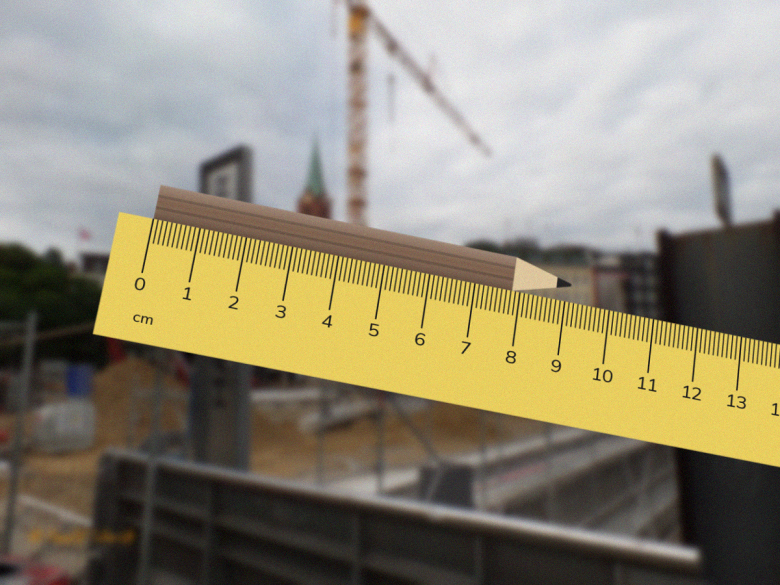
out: cm 9.1
